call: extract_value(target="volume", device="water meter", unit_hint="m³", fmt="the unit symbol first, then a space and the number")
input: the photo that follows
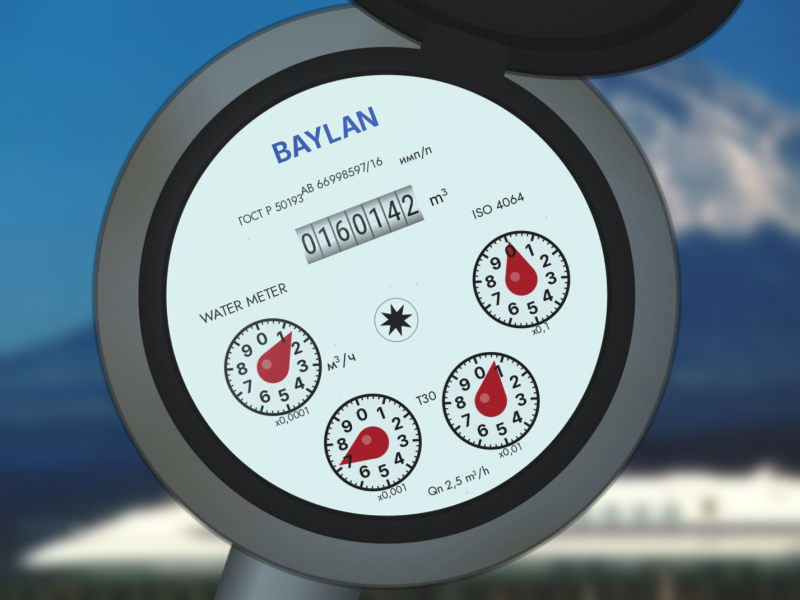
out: m³ 160142.0071
